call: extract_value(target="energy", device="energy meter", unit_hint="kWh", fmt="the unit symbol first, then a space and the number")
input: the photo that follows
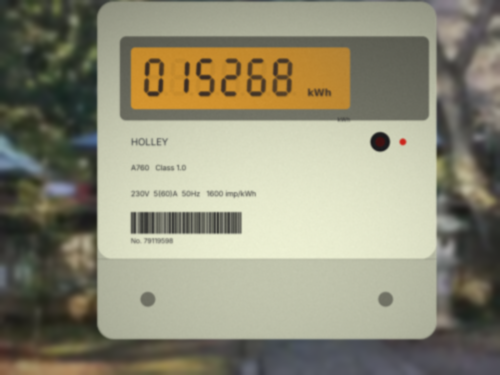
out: kWh 15268
